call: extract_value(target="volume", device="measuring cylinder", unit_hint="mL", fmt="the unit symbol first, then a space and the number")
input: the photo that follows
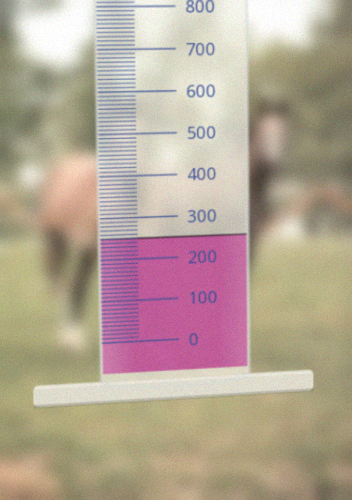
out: mL 250
